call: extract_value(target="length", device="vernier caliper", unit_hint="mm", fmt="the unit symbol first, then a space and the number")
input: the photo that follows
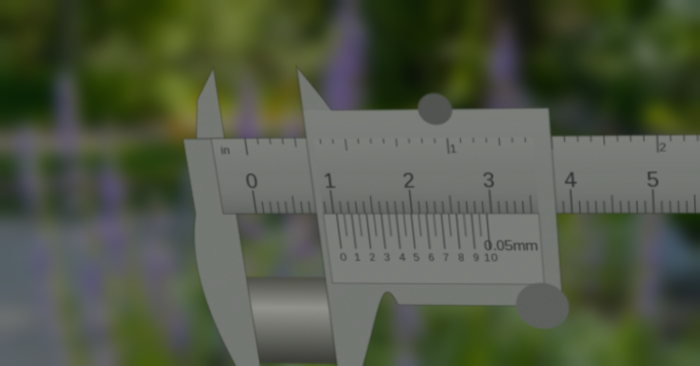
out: mm 10.4
